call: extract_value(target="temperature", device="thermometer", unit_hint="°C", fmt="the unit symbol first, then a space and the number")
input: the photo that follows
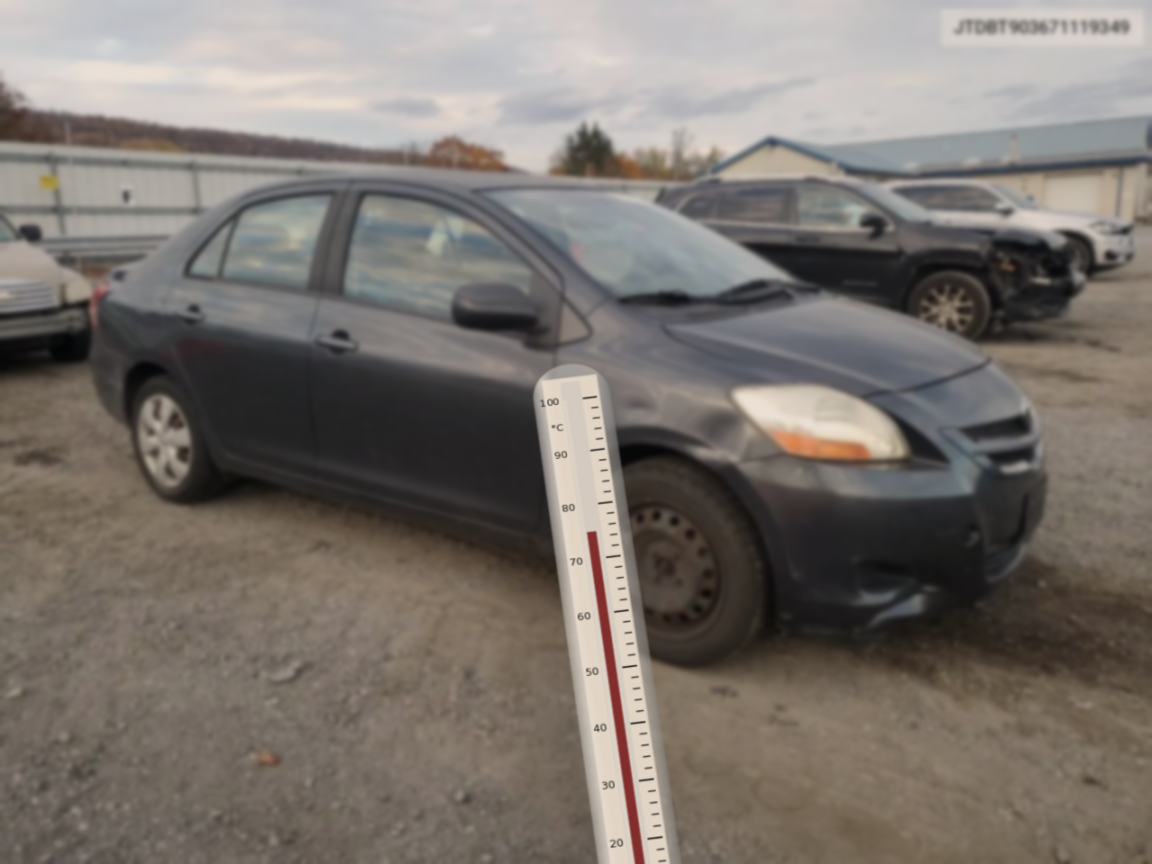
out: °C 75
